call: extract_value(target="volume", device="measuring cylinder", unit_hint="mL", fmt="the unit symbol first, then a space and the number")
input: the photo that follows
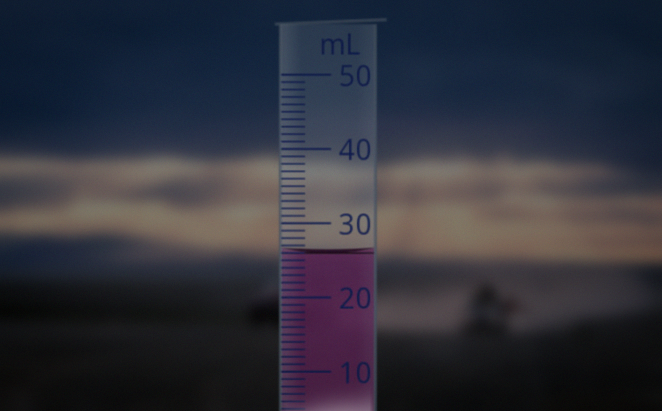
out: mL 26
